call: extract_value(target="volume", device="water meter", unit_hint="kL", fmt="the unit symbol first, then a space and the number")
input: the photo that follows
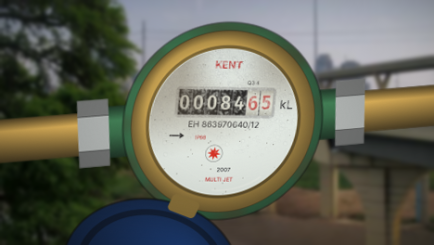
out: kL 84.65
